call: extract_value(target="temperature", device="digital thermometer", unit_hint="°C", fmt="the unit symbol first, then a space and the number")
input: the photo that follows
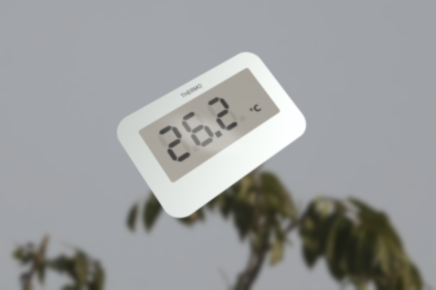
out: °C 26.2
